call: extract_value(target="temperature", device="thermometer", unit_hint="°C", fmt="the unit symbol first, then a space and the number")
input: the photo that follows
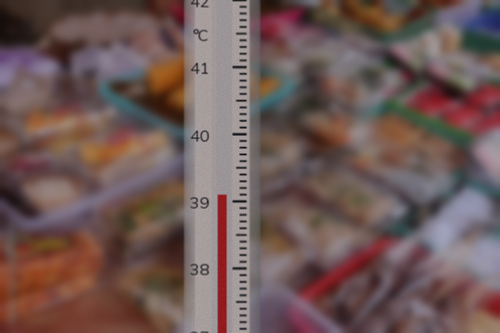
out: °C 39.1
